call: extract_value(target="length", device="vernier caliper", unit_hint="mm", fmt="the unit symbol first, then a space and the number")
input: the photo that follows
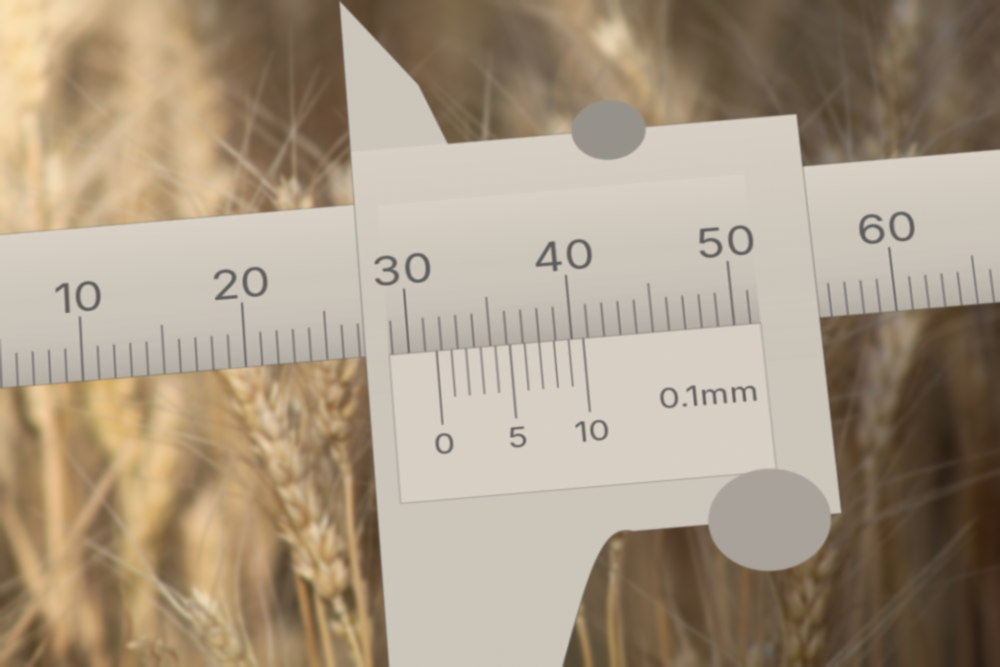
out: mm 31.7
